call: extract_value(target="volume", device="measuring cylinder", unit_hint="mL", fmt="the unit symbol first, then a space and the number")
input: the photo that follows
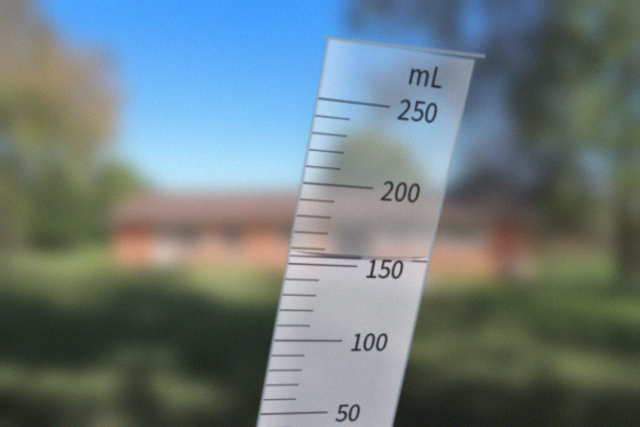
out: mL 155
